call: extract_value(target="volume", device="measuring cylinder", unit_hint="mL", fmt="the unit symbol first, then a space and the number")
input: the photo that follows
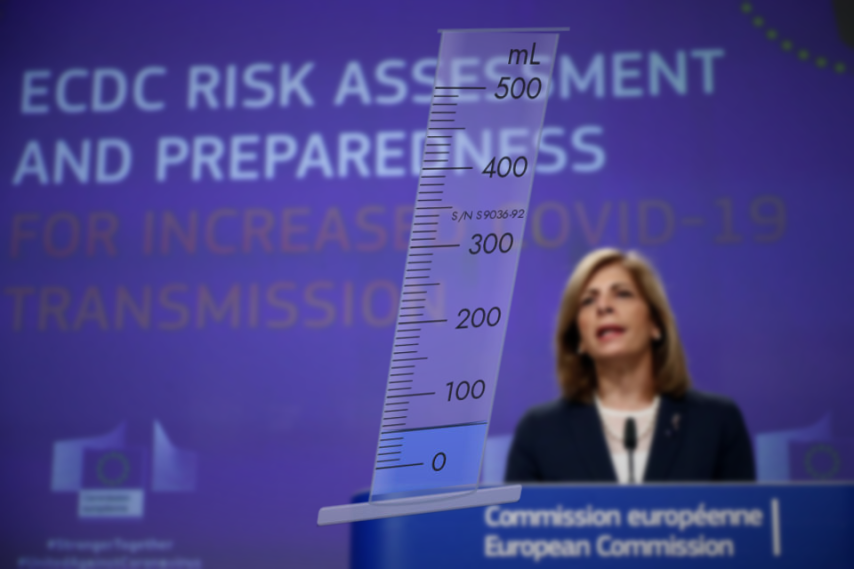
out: mL 50
